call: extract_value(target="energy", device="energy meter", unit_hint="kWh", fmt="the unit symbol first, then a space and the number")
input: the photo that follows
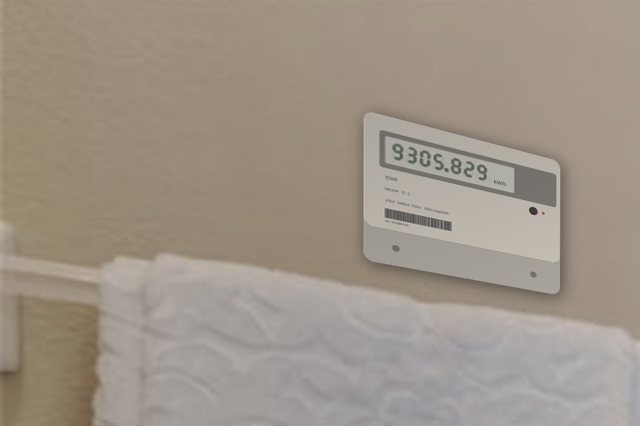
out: kWh 9305.829
